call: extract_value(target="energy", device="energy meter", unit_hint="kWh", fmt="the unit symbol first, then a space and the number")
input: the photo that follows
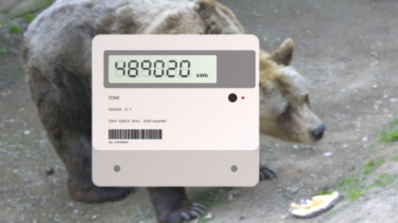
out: kWh 489020
